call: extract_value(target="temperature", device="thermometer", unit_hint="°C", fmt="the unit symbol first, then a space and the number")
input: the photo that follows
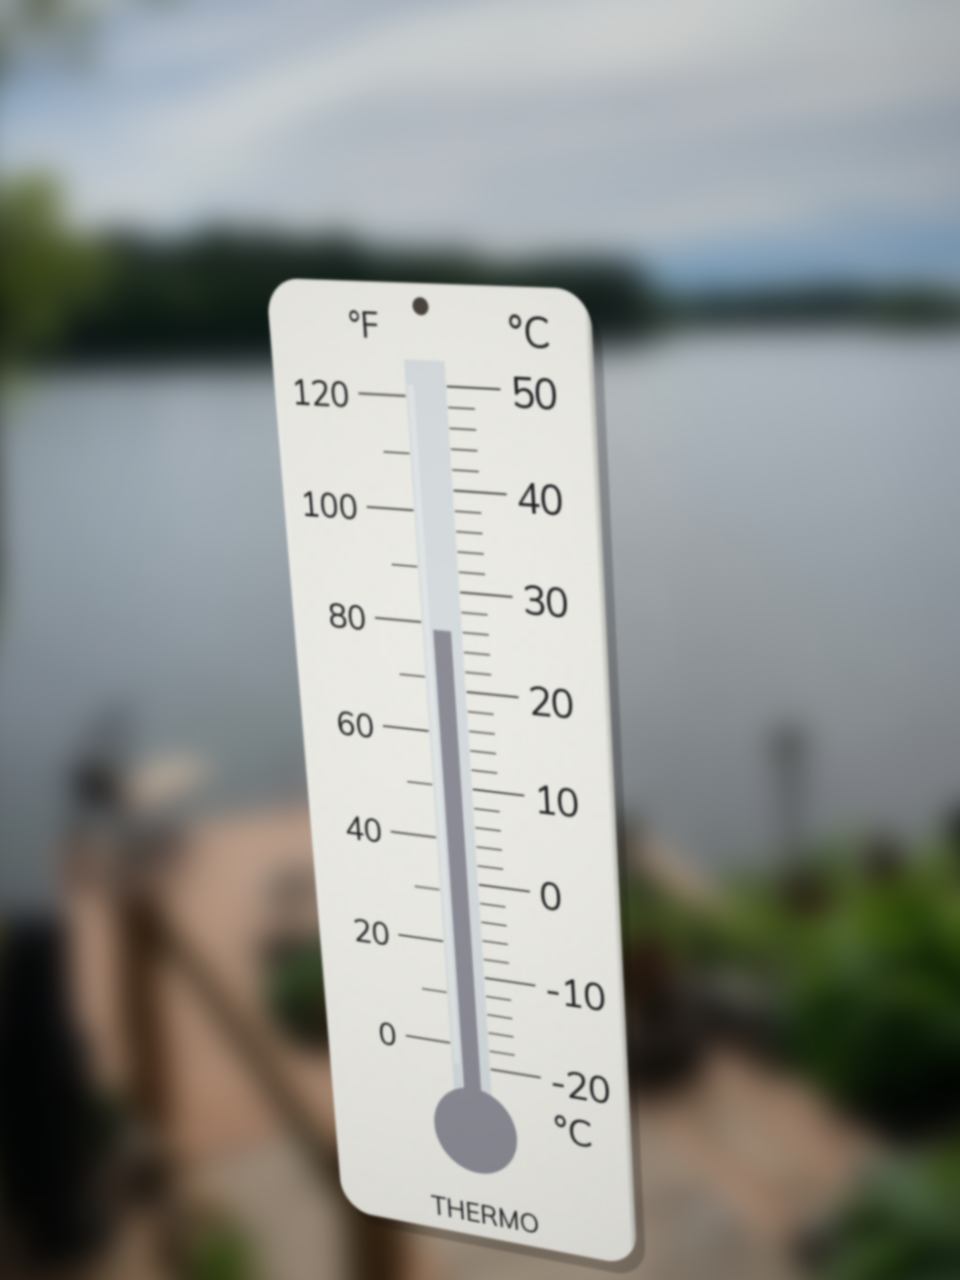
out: °C 26
